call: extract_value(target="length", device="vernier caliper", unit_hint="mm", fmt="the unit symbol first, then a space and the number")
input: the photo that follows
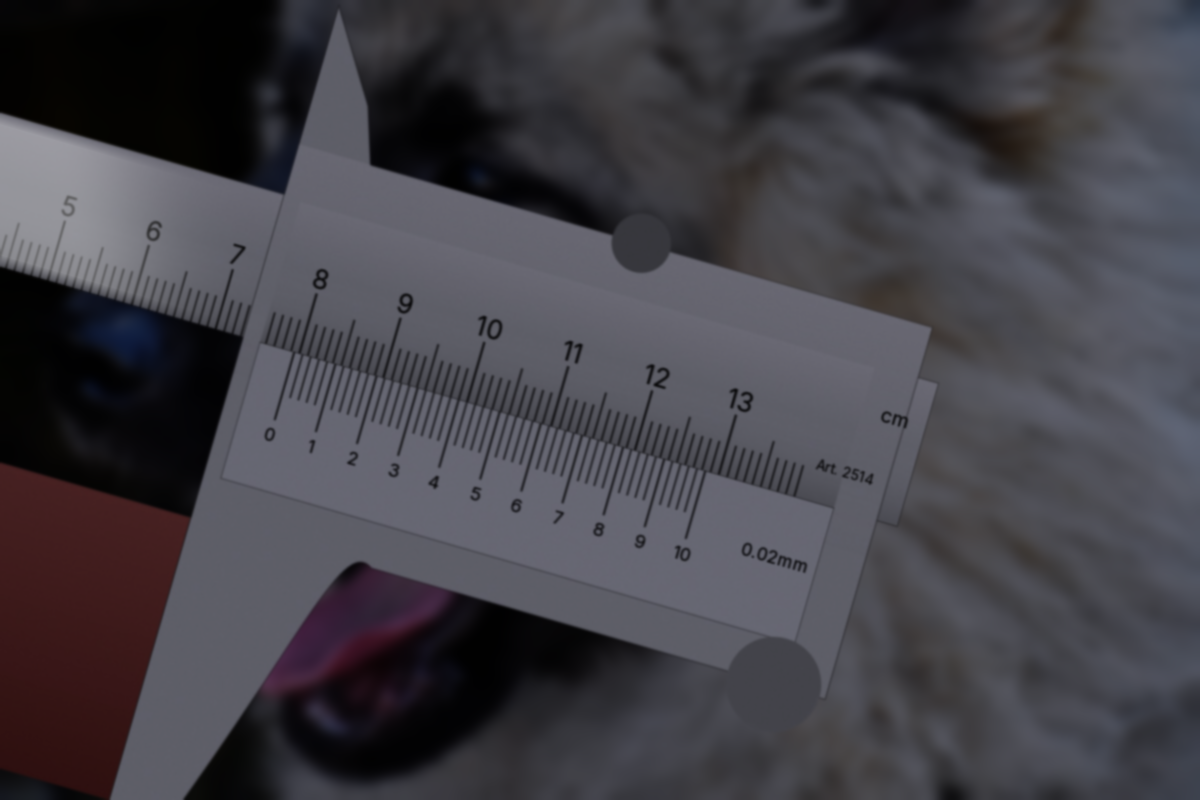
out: mm 79.4
